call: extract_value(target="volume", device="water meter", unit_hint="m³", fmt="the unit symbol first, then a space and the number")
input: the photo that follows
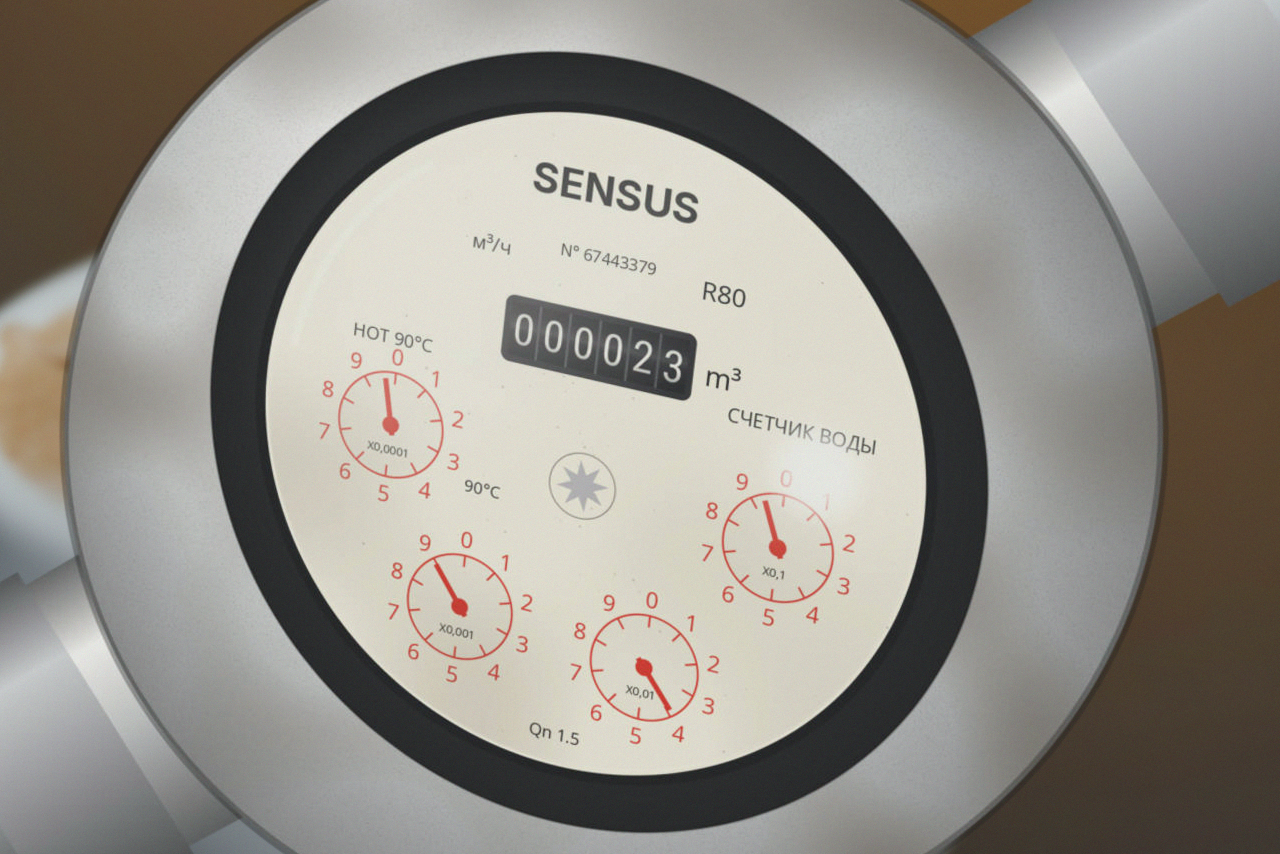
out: m³ 22.9389
